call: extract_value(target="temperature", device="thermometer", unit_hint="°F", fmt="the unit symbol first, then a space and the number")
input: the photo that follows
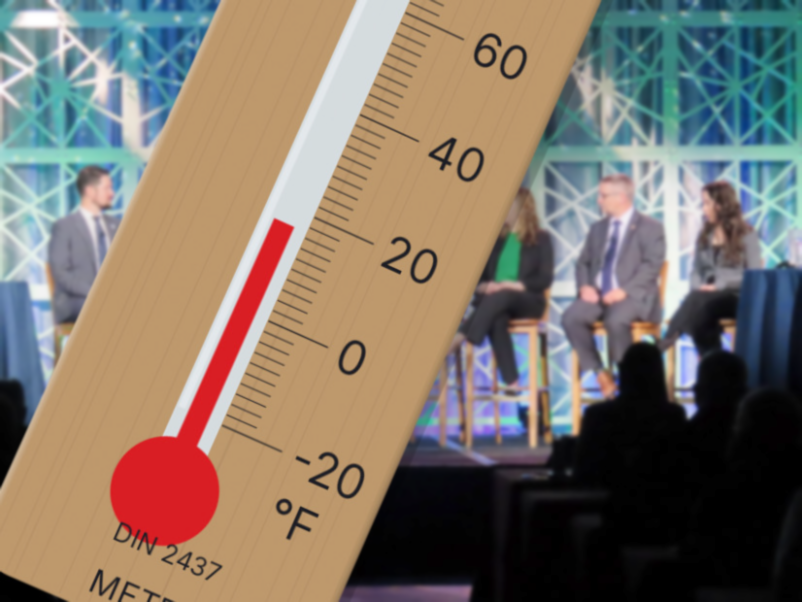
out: °F 17
